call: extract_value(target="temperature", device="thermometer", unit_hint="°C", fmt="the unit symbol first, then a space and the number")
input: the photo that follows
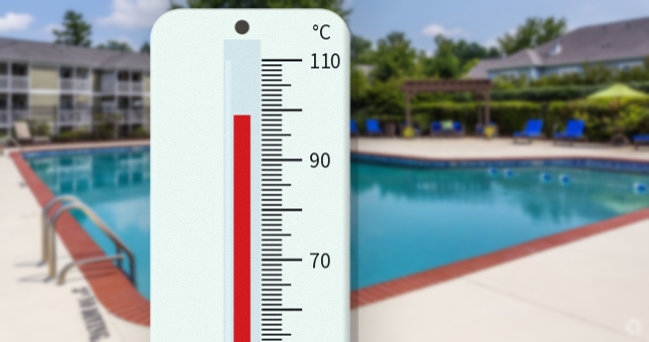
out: °C 99
